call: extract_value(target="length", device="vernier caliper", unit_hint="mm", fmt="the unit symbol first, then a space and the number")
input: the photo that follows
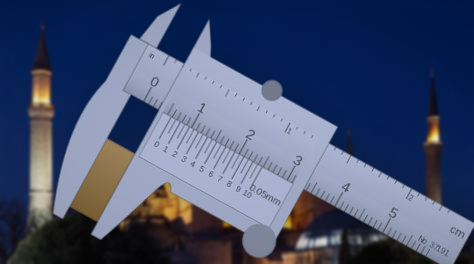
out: mm 5.8
